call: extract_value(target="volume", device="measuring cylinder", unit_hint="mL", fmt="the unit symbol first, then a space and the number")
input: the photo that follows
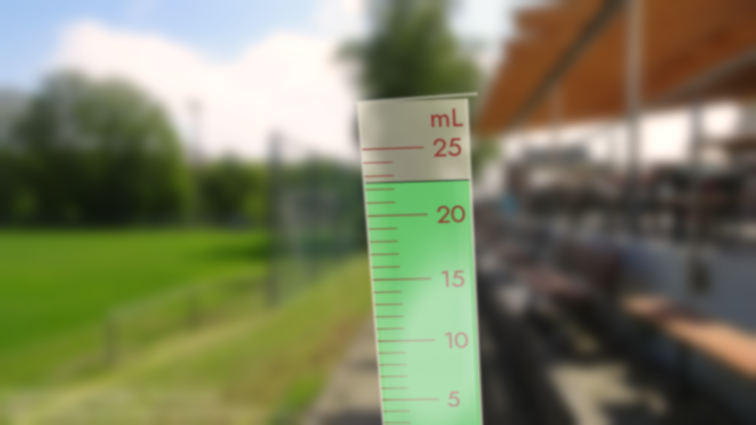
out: mL 22.5
